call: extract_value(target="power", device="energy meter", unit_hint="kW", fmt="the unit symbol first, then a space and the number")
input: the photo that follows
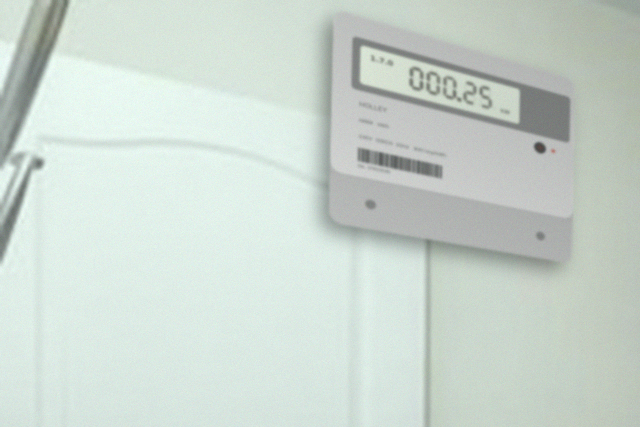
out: kW 0.25
